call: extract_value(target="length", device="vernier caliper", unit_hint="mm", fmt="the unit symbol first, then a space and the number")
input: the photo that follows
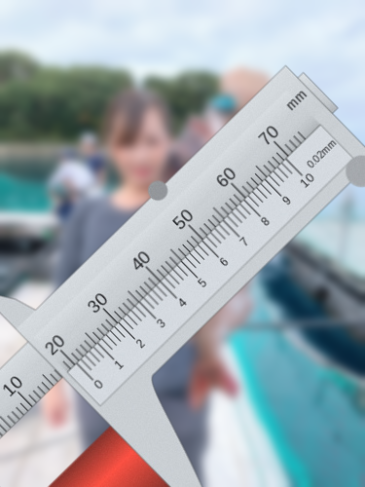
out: mm 20.4
